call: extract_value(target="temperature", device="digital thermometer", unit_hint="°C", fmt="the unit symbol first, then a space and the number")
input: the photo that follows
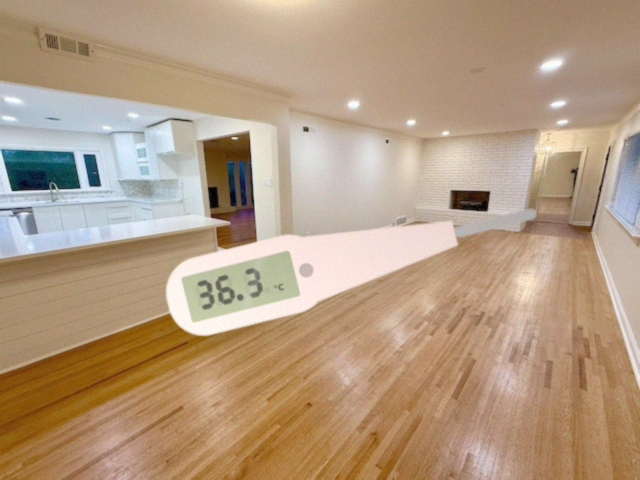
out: °C 36.3
